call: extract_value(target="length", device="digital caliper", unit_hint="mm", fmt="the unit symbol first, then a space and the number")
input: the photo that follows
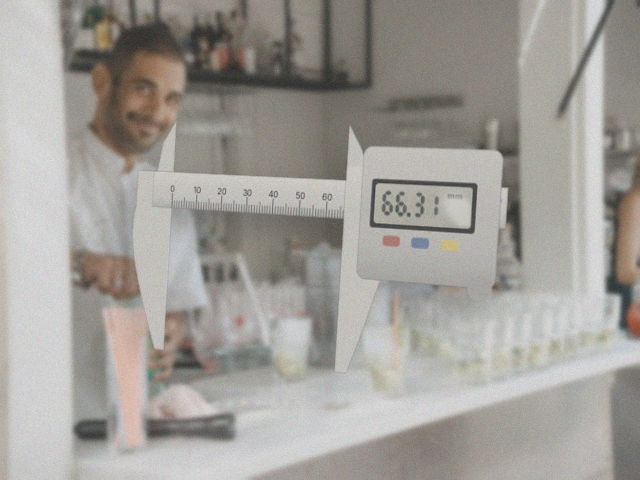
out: mm 66.31
